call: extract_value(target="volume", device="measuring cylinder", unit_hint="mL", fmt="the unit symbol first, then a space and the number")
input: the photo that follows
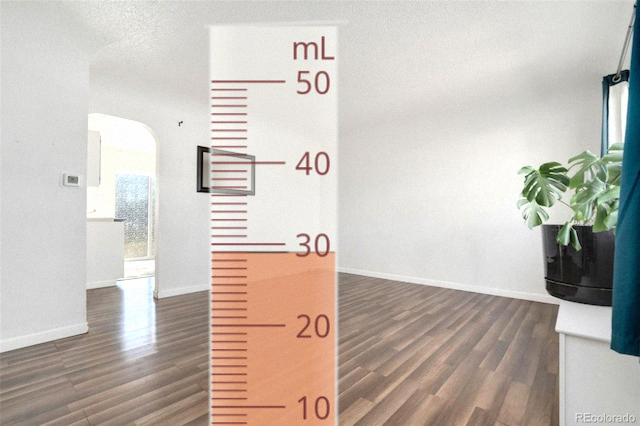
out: mL 29
